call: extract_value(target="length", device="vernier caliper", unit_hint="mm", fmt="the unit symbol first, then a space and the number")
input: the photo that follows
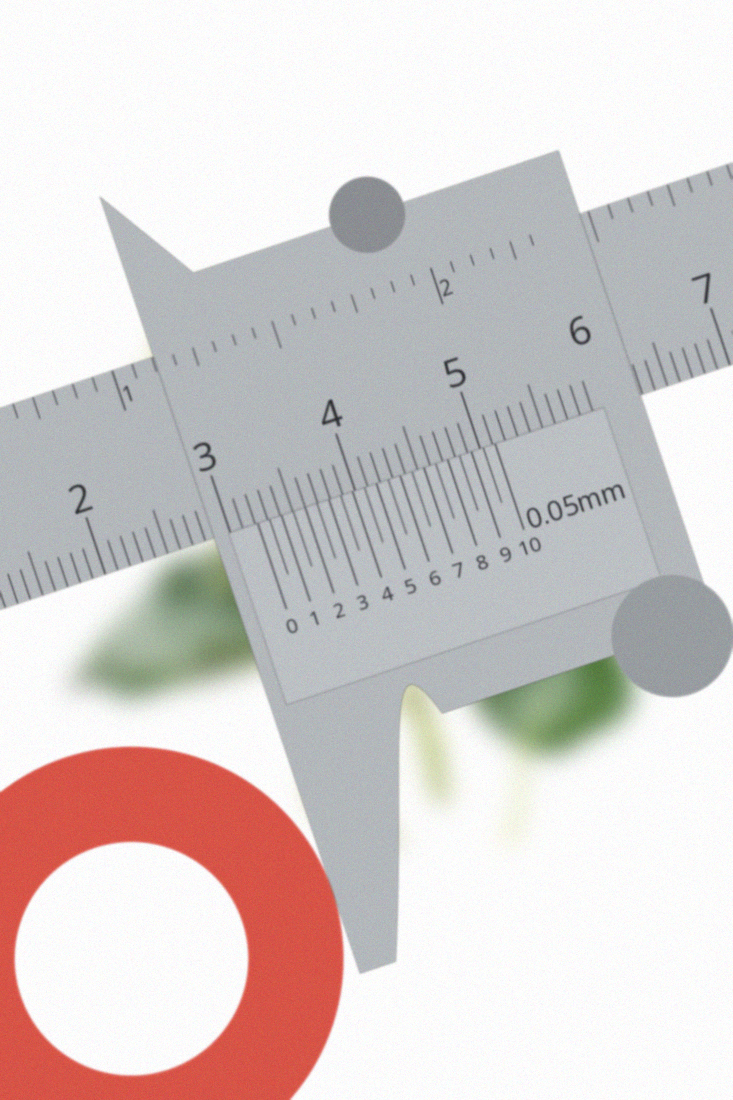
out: mm 32.2
